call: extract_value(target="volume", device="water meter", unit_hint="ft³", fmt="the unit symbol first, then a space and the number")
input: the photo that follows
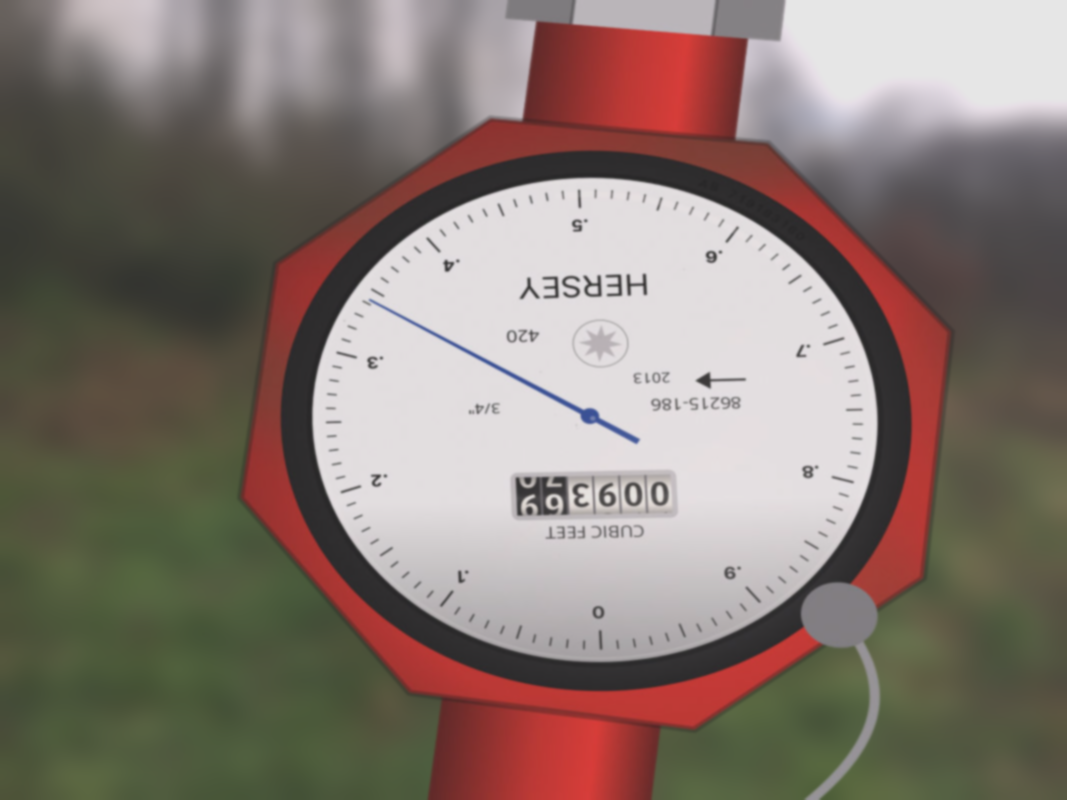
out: ft³ 9369.34
